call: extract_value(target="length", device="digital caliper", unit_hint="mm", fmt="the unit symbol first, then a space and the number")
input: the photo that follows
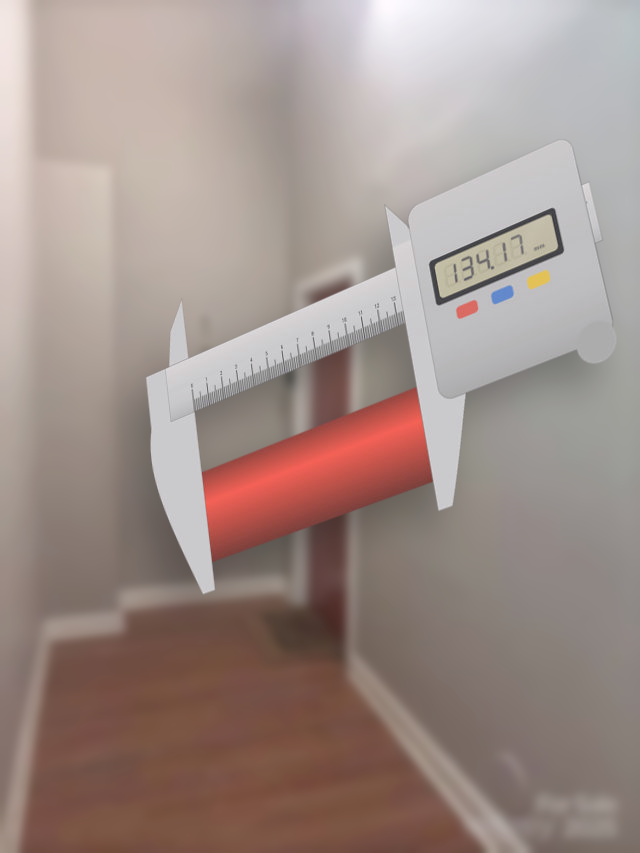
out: mm 134.17
